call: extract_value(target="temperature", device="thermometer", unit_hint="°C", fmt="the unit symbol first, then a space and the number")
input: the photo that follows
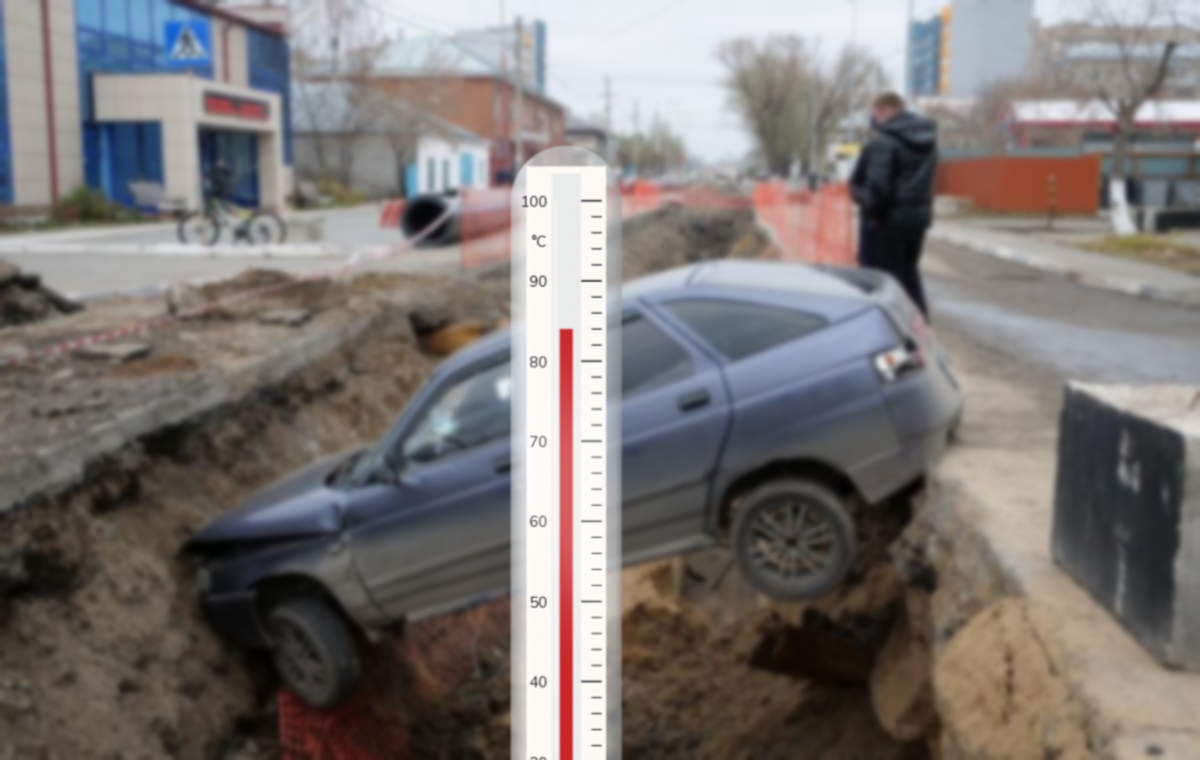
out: °C 84
